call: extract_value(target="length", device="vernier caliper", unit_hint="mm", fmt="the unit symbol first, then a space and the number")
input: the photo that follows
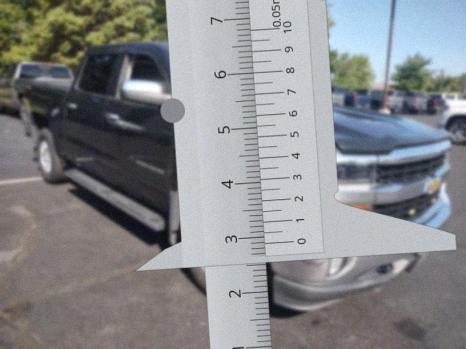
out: mm 28.8
